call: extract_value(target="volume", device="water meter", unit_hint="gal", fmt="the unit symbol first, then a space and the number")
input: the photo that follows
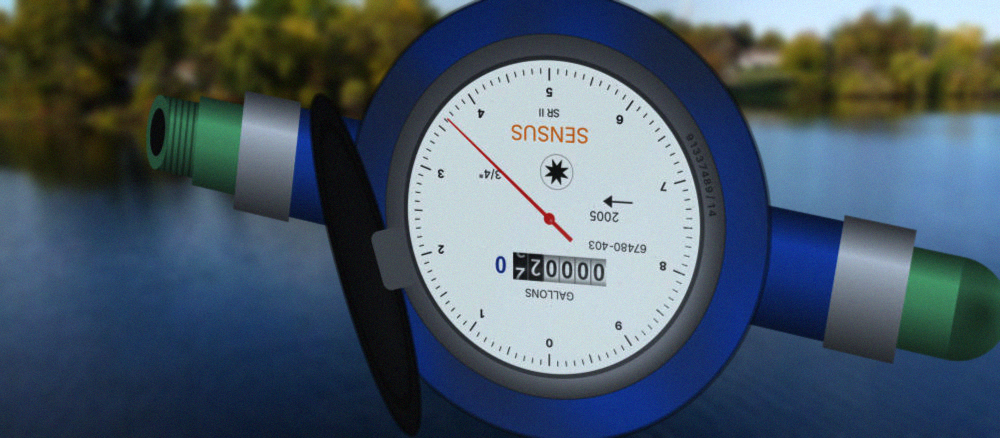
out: gal 223.6
